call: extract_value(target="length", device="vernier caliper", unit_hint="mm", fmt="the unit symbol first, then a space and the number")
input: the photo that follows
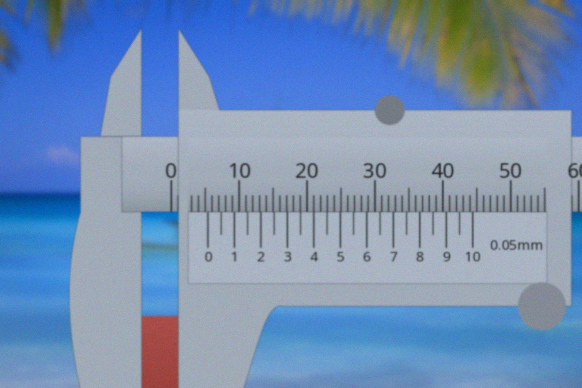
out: mm 5.4
